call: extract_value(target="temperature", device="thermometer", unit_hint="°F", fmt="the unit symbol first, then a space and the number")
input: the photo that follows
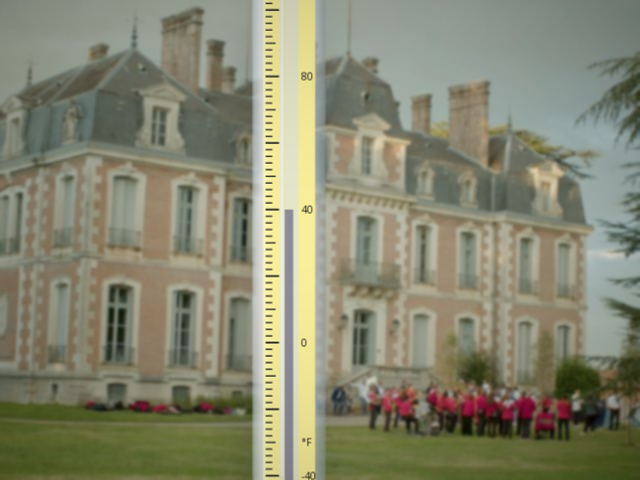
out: °F 40
